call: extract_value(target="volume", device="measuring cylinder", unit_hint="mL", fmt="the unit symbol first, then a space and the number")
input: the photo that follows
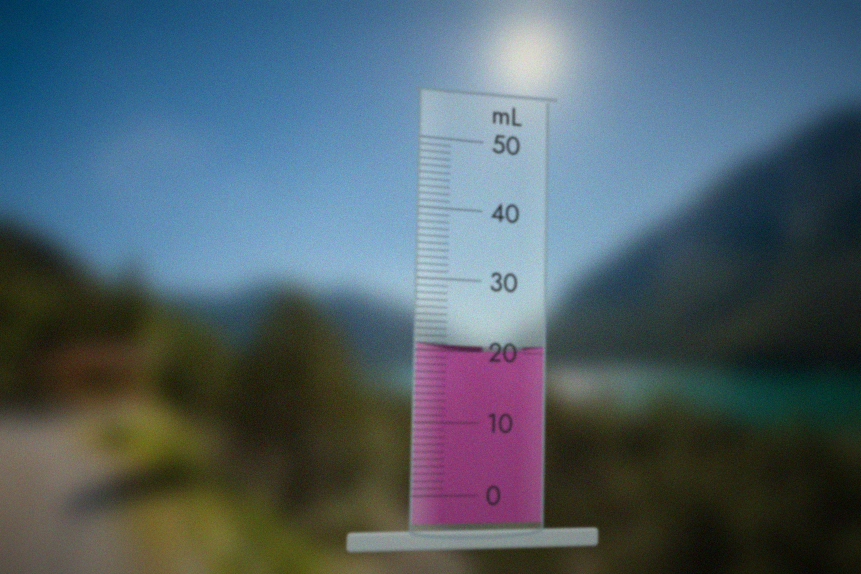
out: mL 20
